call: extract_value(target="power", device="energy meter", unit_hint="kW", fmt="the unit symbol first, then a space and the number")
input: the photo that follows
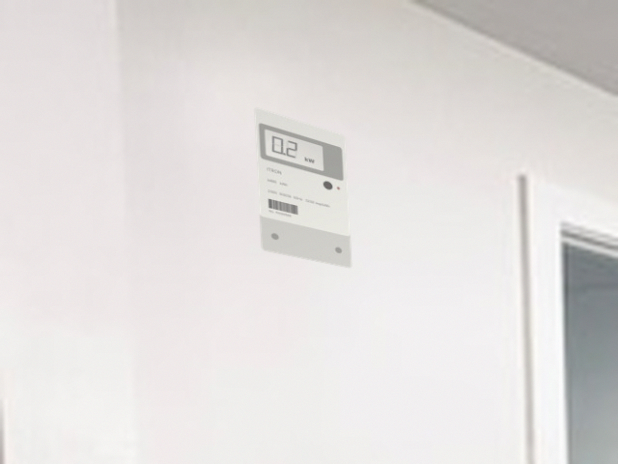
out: kW 0.2
